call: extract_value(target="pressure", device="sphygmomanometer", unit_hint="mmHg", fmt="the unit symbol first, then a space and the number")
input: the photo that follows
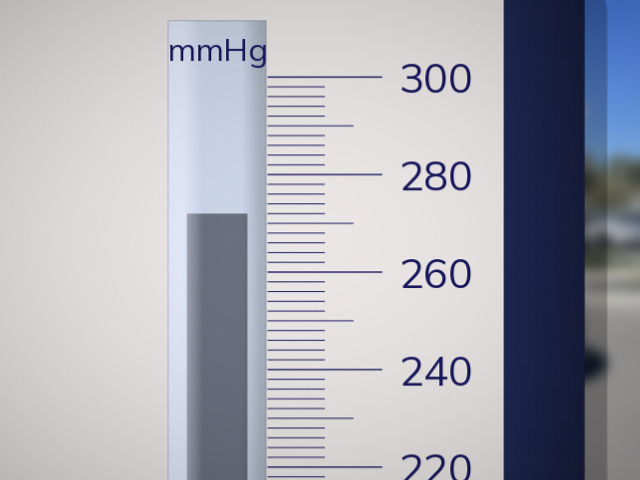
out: mmHg 272
